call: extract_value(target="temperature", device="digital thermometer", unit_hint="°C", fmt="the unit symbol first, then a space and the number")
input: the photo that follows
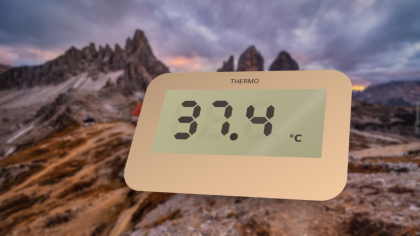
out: °C 37.4
